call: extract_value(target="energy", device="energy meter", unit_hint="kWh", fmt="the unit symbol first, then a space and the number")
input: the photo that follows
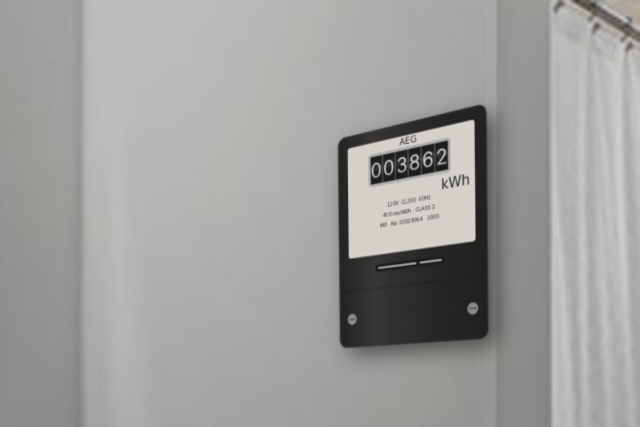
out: kWh 3862
